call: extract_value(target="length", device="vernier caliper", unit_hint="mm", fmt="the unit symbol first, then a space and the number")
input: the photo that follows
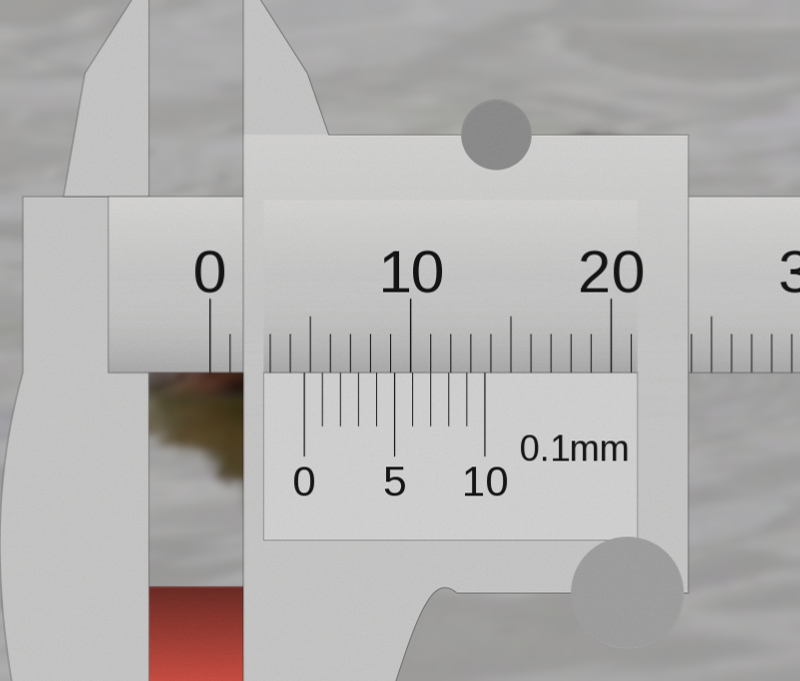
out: mm 4.7
